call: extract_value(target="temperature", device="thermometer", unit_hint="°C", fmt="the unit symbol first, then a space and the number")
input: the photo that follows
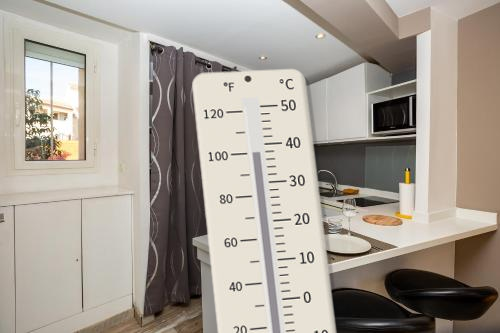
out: °C 38
